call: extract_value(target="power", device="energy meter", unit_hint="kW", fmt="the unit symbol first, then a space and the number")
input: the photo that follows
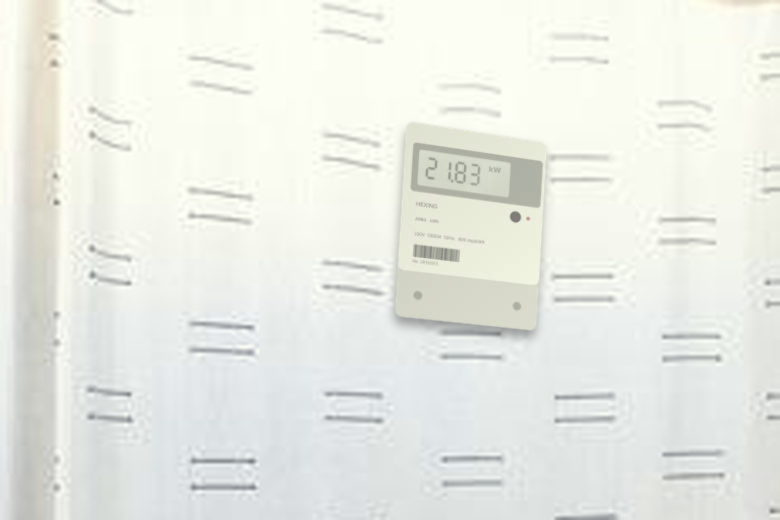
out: kW 21.83
